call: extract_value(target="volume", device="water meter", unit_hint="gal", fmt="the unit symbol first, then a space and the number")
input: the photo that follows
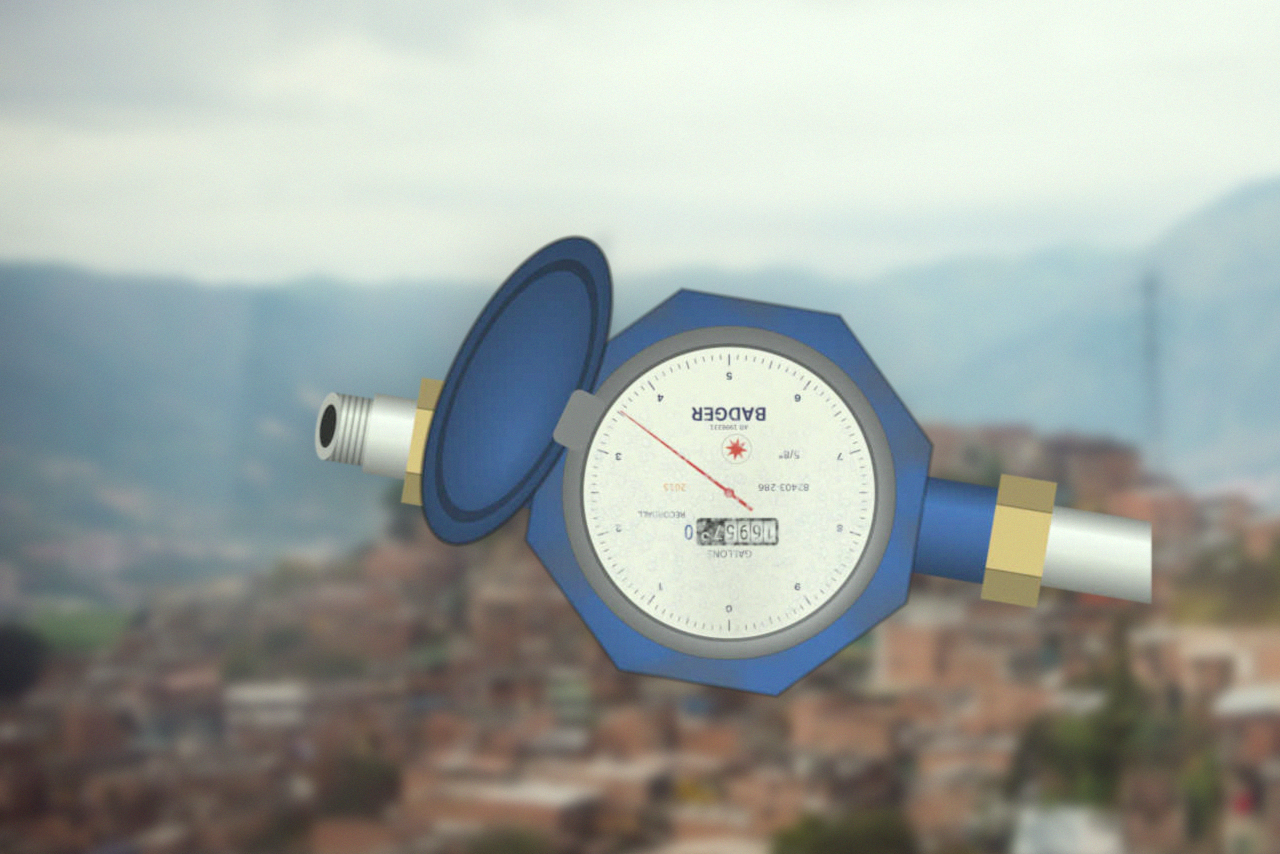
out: gal 1695733.5
